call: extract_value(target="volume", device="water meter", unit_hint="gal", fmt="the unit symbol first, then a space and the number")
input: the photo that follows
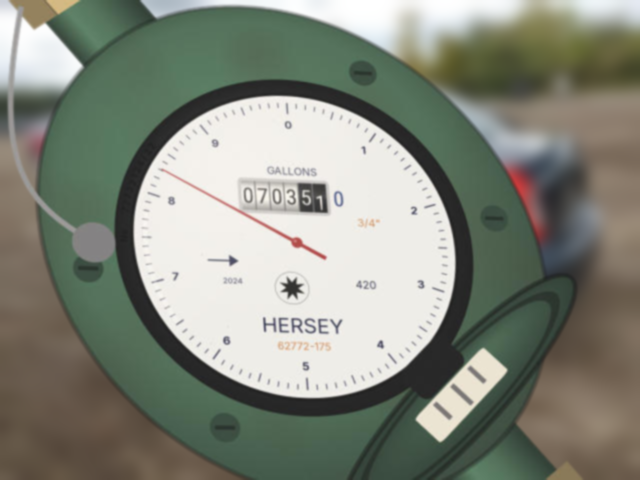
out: gal 703508.3
